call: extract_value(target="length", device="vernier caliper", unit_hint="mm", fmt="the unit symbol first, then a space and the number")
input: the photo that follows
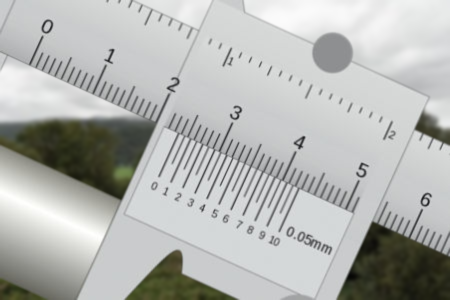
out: mm 23.6
